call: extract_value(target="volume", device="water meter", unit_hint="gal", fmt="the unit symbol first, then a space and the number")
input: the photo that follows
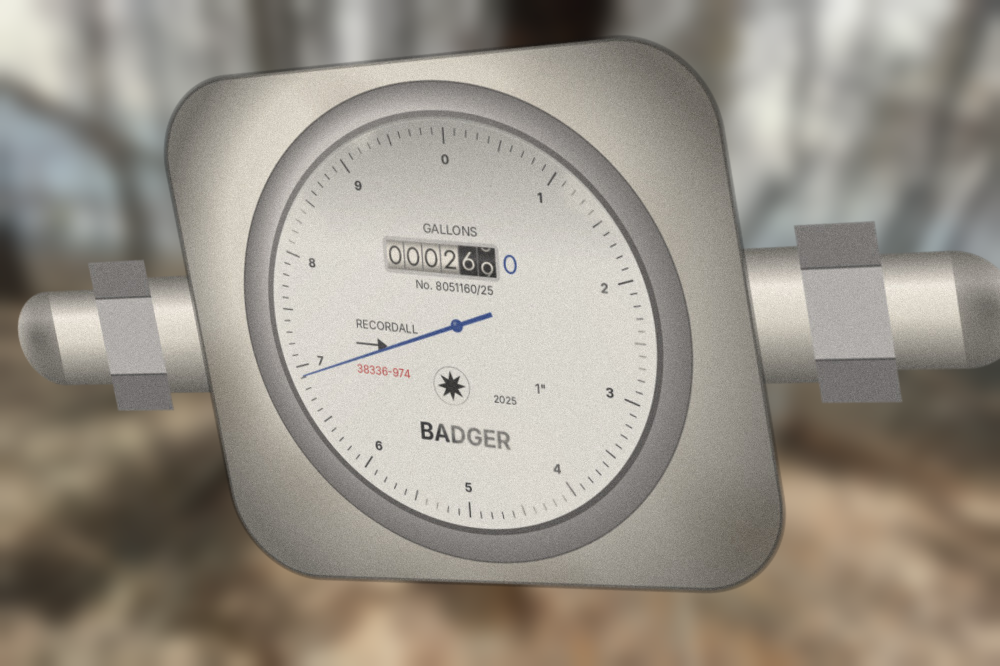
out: gal 2686.9
